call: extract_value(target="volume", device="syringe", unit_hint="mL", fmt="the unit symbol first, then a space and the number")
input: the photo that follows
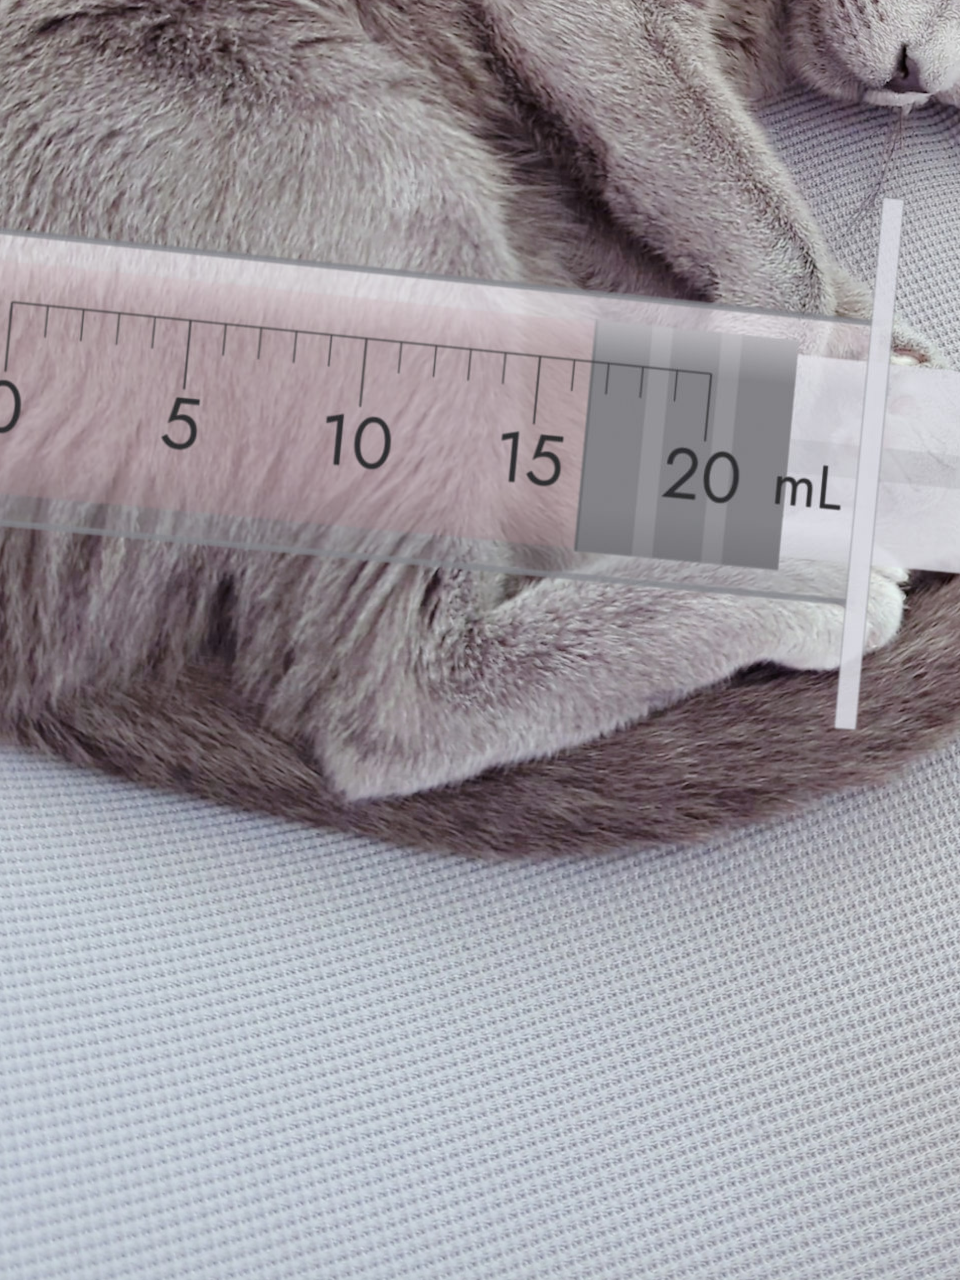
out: mL 16.5
